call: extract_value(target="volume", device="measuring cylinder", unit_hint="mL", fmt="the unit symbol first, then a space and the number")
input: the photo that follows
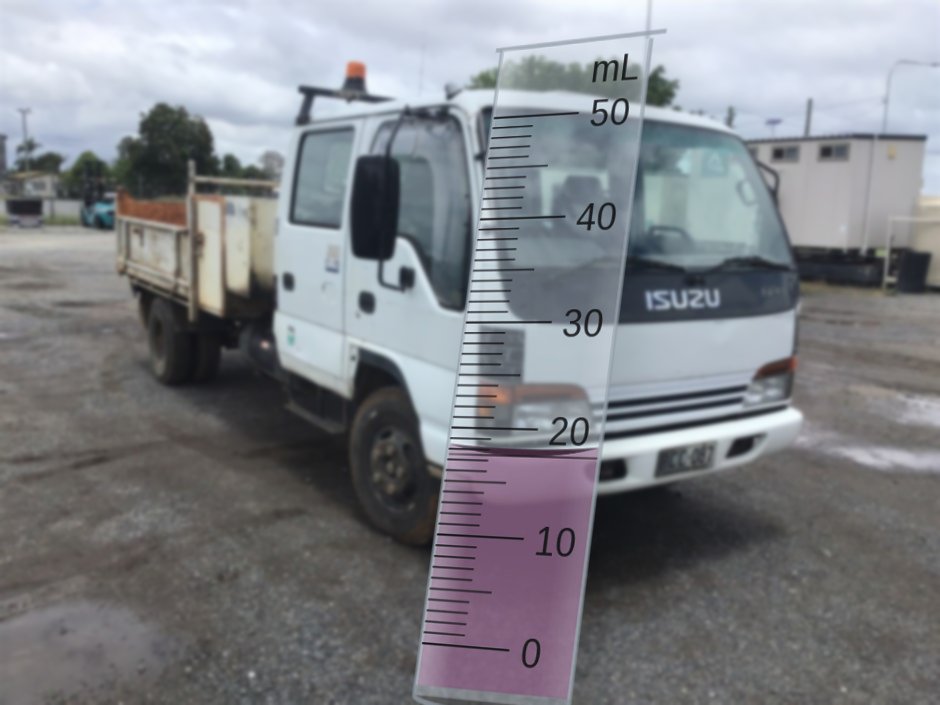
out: mL 17.5
